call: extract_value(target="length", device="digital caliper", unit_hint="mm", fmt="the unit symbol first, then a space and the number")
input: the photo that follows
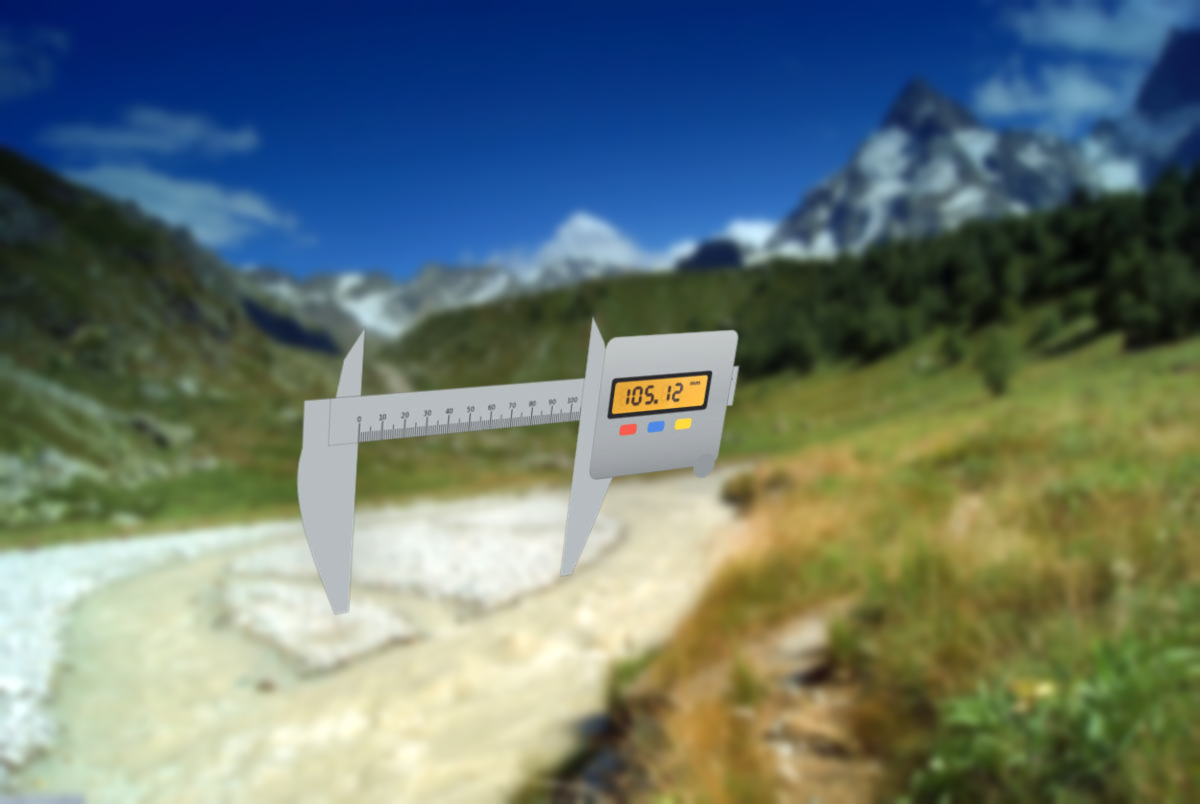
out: mm 105.12
